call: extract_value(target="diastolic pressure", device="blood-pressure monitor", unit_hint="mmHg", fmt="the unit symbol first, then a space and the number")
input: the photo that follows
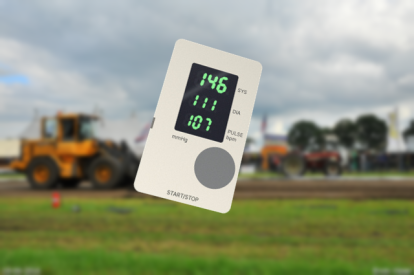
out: mmHg 111
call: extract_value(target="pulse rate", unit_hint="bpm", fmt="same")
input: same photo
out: bpm 107
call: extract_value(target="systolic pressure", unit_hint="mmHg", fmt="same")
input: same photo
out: mmHg 146
